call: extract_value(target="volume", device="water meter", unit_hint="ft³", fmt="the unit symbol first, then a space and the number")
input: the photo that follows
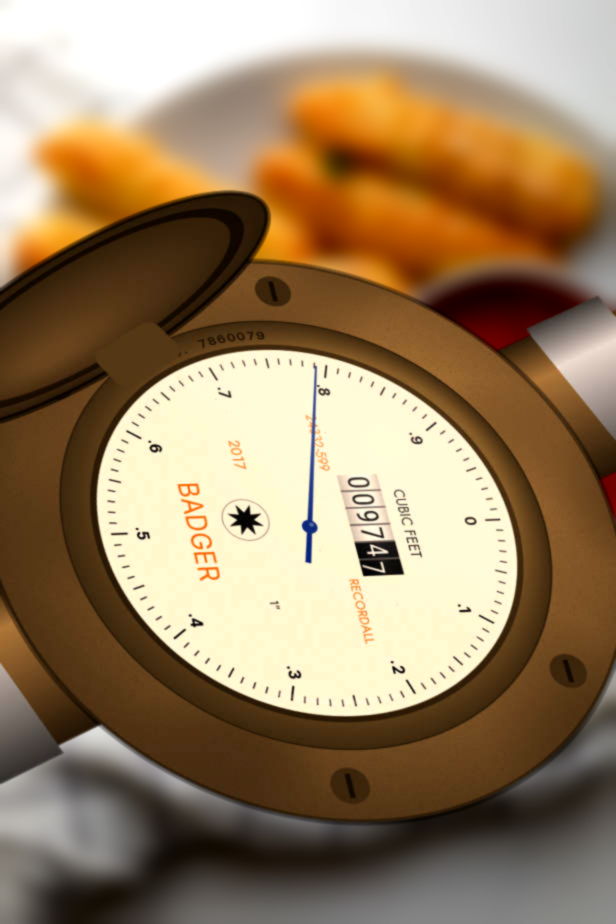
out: ft³ 9746.79
